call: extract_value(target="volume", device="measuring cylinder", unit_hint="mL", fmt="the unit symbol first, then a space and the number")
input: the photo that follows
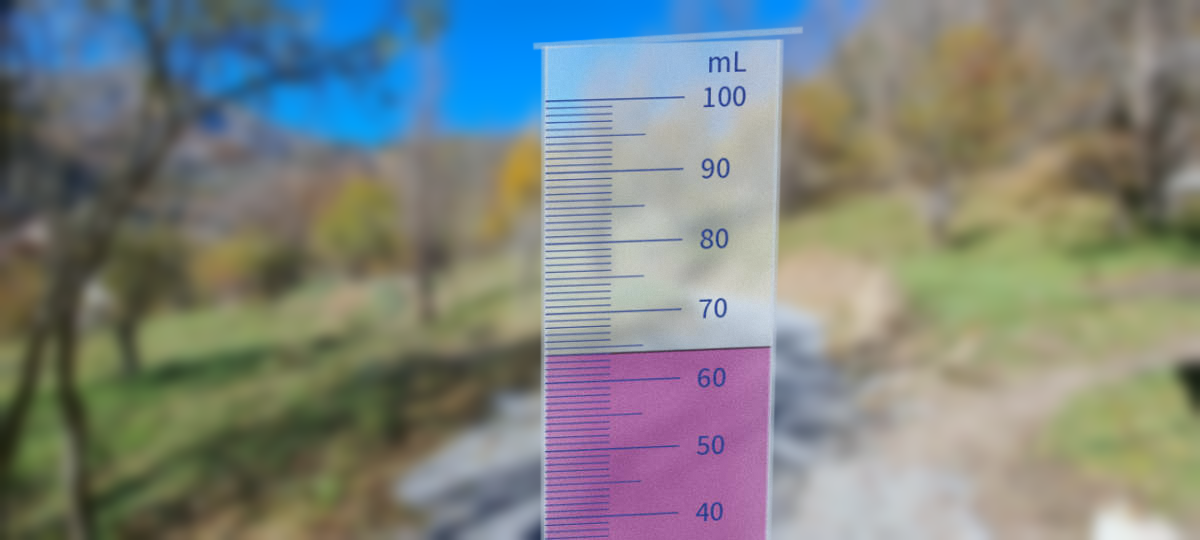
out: mL 64
